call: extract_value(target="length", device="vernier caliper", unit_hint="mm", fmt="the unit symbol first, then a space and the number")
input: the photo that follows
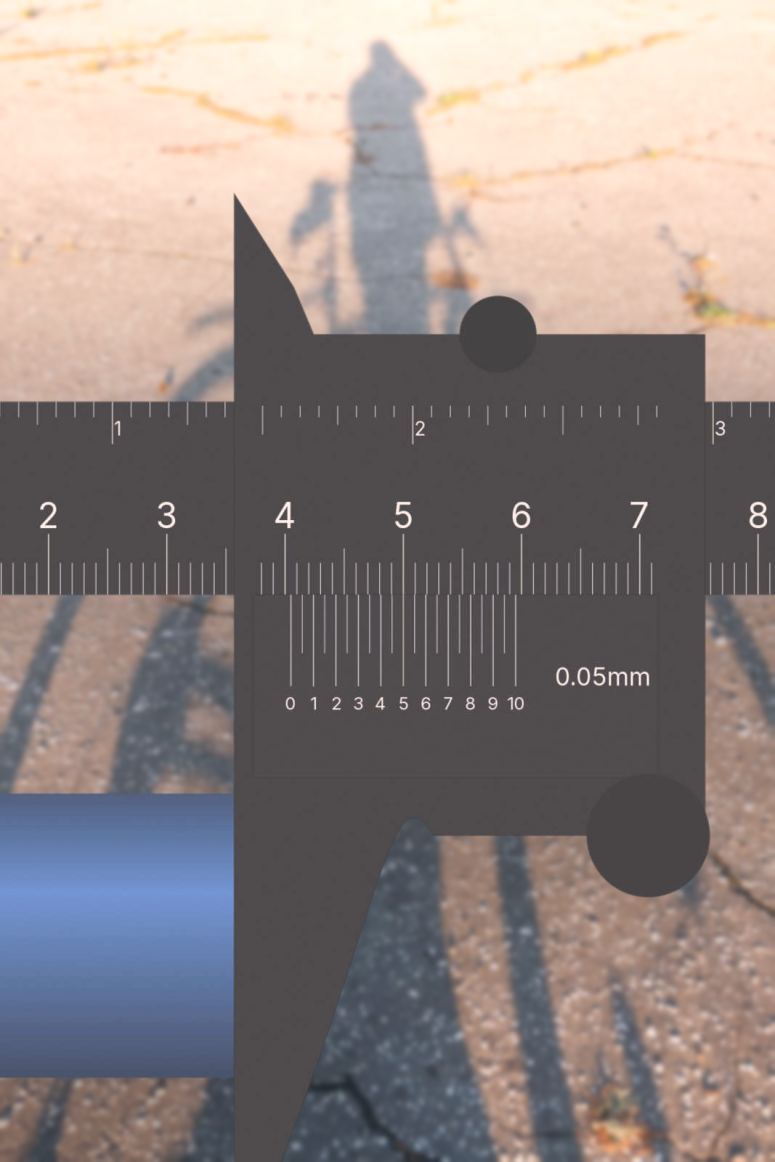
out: mm 40.5
